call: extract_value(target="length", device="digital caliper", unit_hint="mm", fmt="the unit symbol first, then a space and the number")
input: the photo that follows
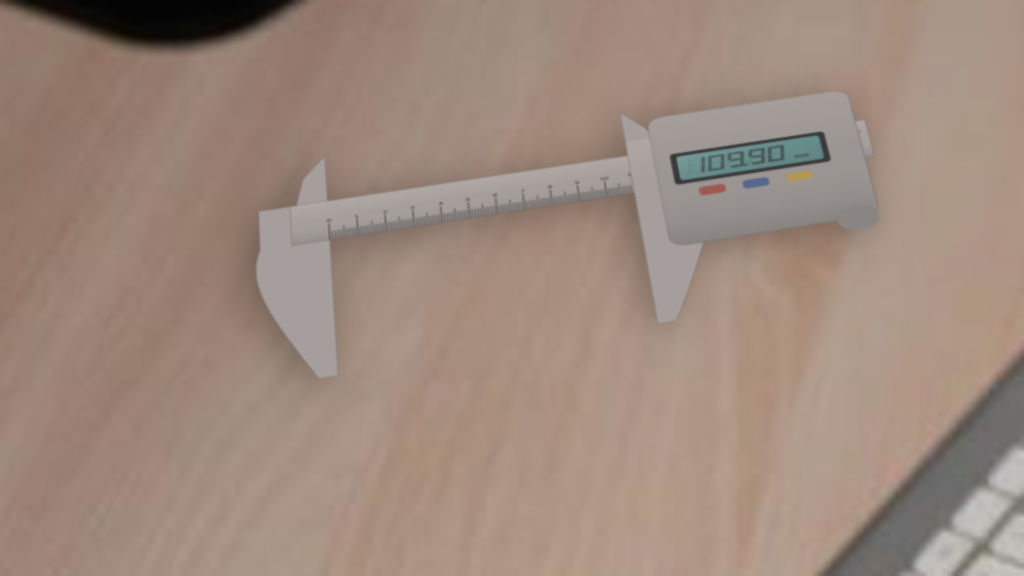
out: mm 109.90
